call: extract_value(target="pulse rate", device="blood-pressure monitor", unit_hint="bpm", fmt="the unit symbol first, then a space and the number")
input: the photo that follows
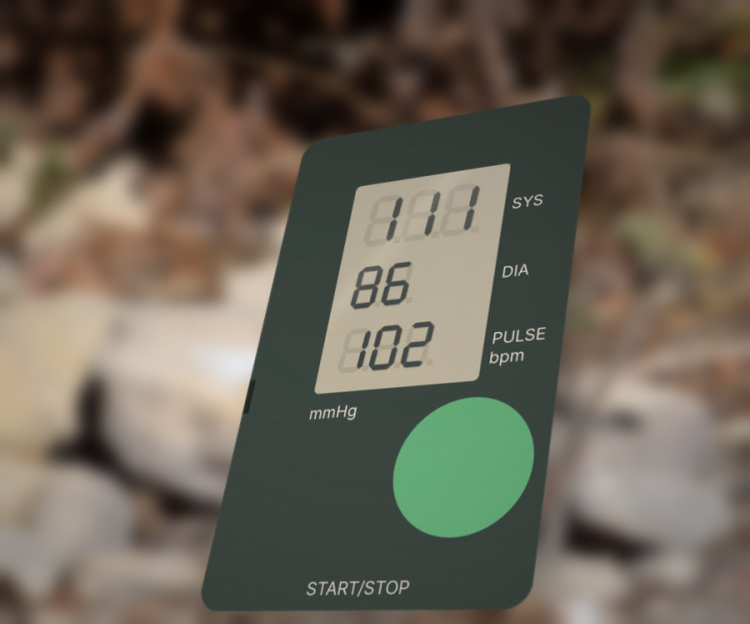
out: bpm 102
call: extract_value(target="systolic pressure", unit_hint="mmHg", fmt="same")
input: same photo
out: mmHg 111
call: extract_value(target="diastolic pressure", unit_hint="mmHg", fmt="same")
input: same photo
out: mmHg 86
